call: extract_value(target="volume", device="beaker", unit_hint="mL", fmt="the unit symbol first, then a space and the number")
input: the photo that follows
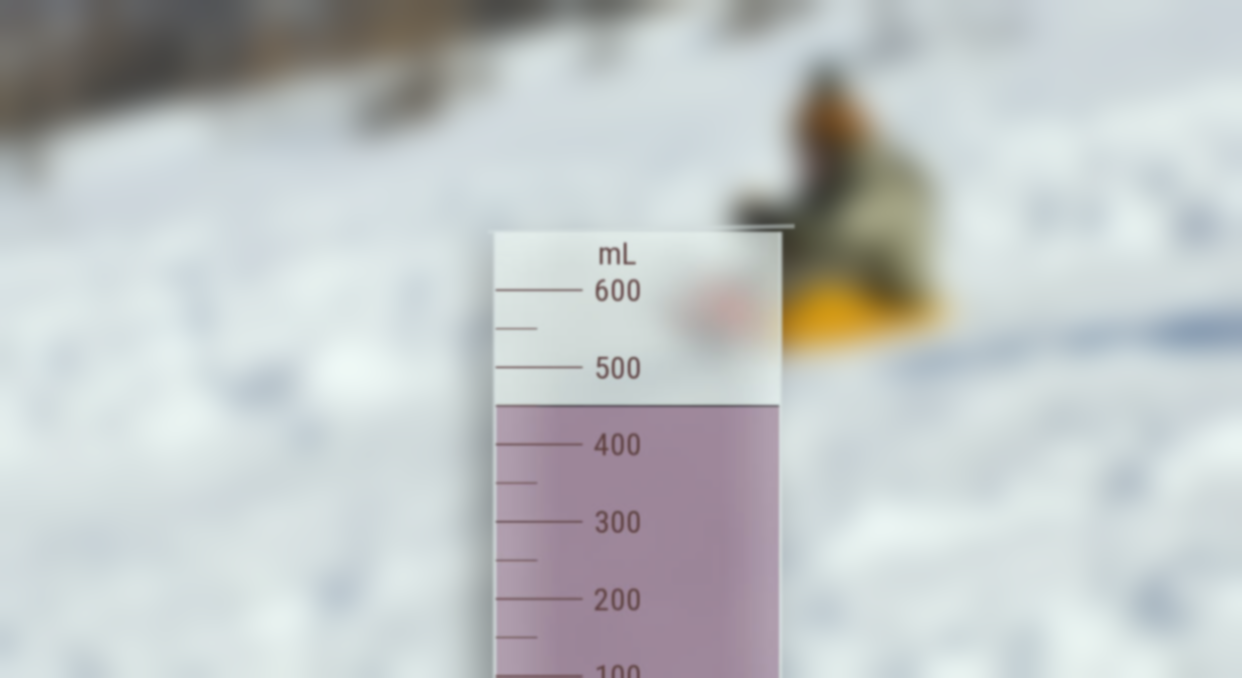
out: mL 450
